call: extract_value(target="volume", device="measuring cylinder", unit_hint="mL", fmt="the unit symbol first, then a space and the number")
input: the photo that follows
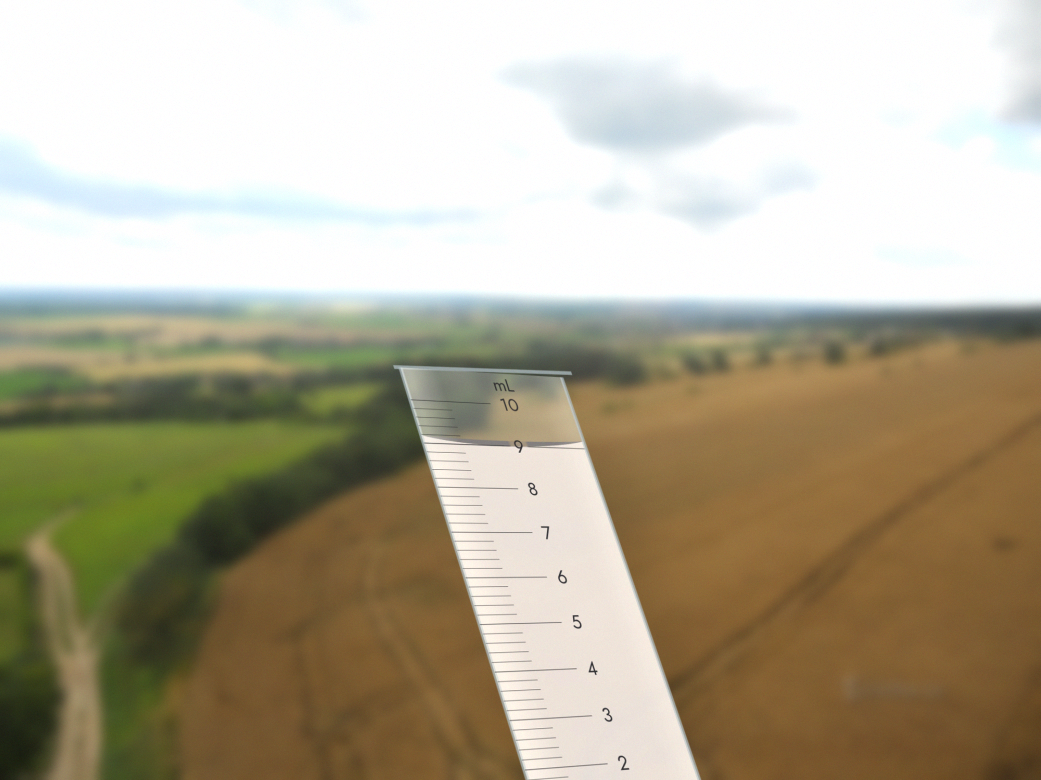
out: mL 9
